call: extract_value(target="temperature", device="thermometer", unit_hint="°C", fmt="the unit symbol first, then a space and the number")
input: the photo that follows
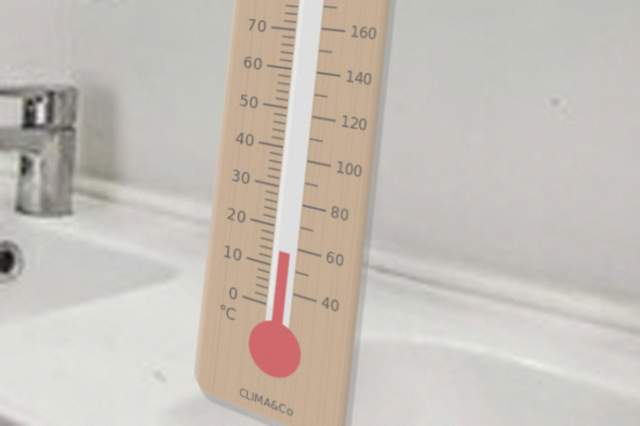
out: °C 14
